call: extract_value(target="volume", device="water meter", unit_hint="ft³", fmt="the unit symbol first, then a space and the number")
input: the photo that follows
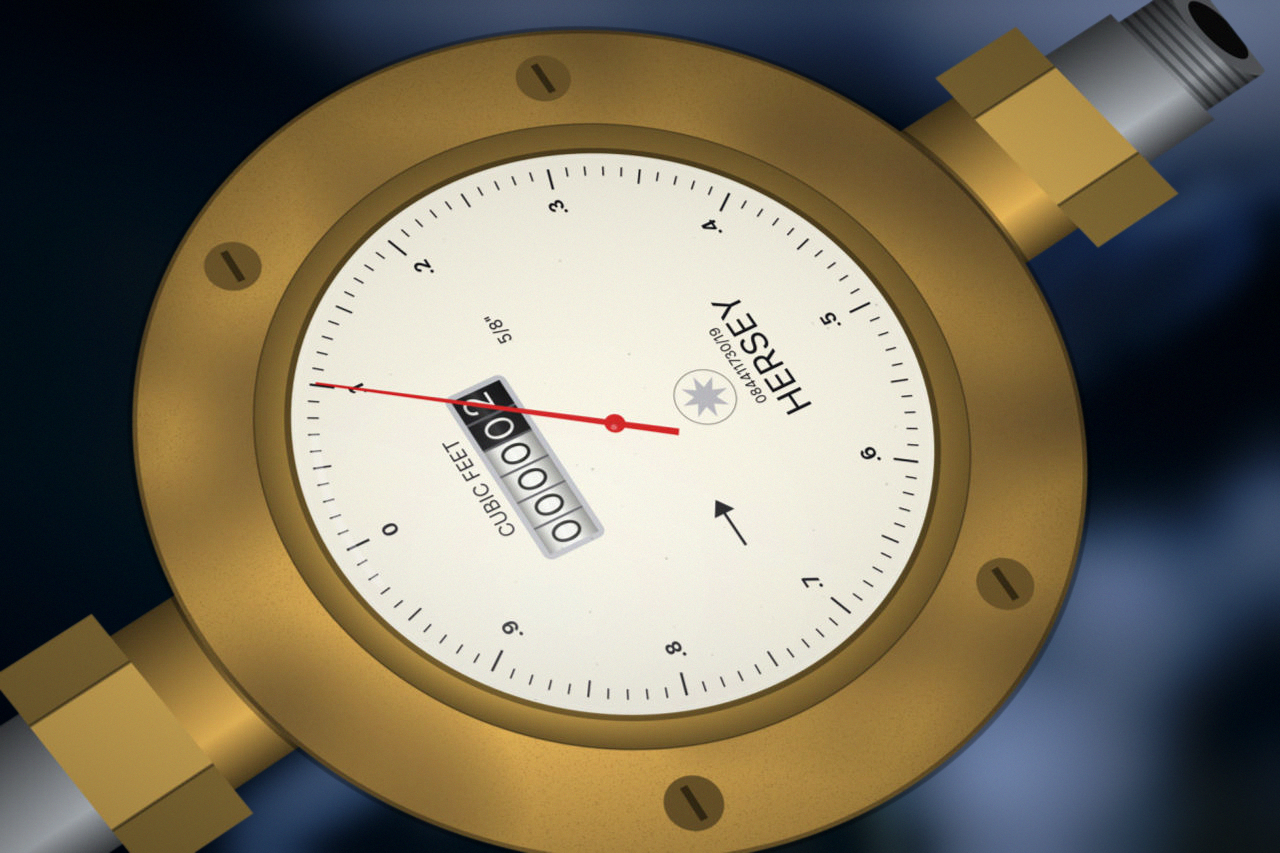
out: ft³ 2.10
